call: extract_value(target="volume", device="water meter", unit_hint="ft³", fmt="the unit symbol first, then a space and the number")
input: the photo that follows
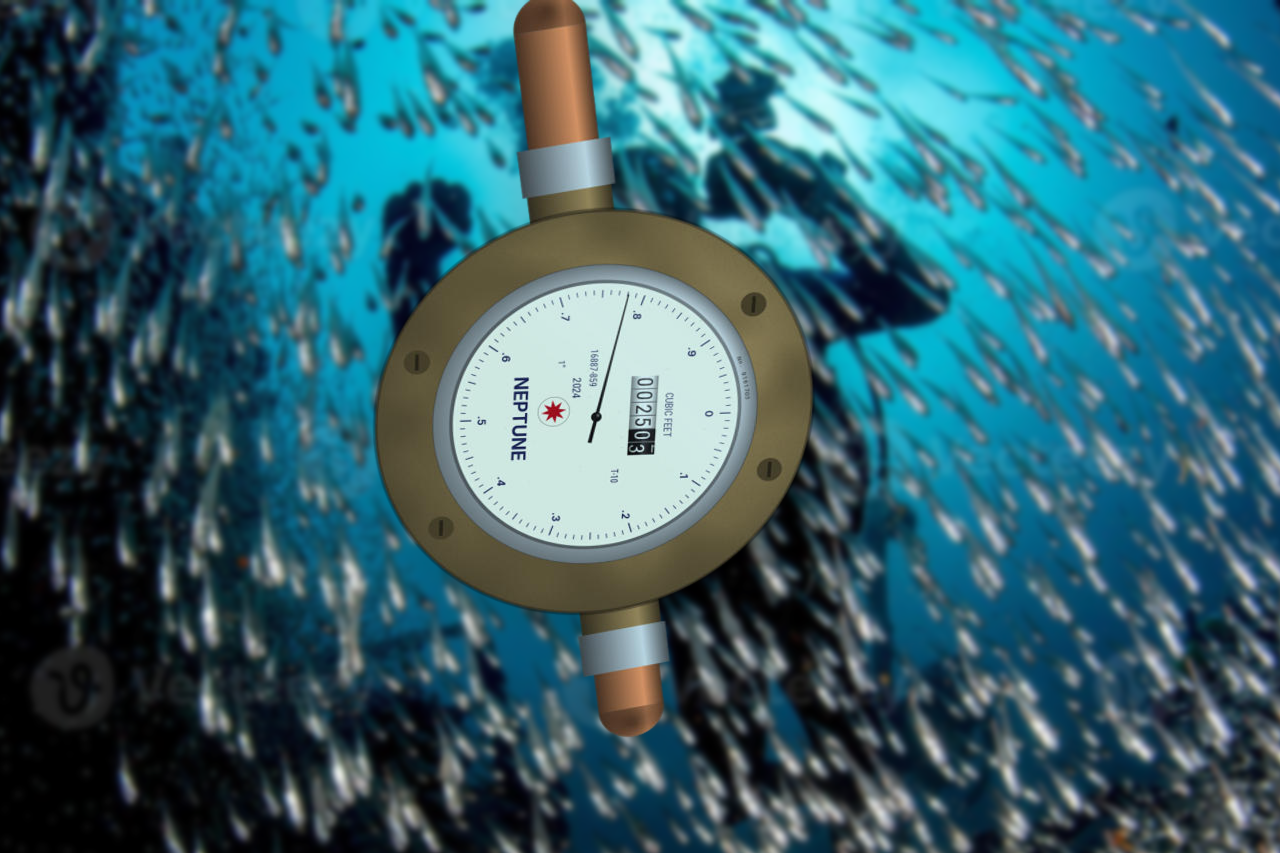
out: ft³ 2502.78
